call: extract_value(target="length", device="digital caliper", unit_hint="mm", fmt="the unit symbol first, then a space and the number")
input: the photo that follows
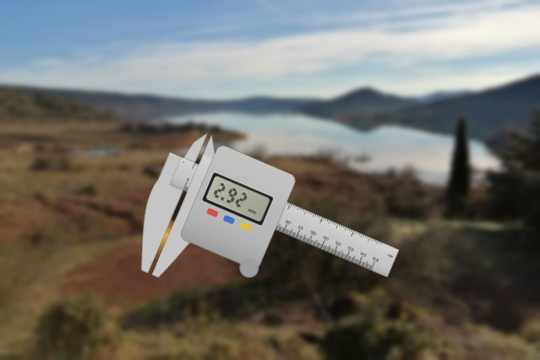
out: mm 2.92
